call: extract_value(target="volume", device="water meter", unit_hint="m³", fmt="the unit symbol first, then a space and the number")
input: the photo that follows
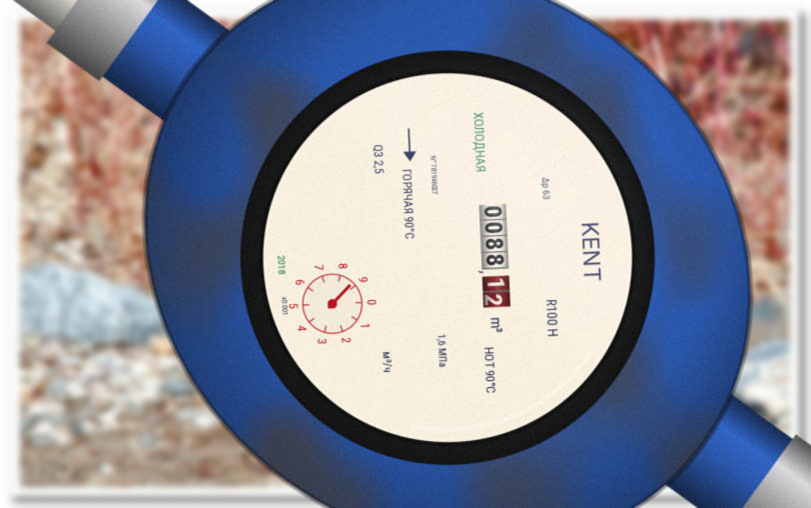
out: m³ 88.118
